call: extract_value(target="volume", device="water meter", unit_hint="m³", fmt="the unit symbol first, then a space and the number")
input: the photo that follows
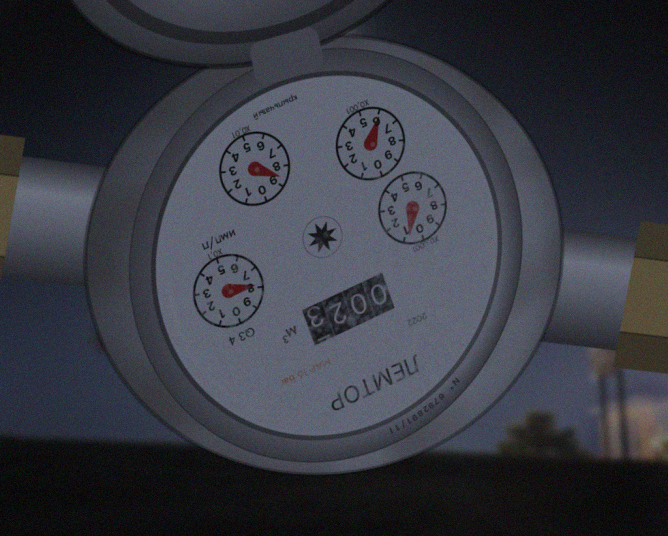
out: m³ 22.7860
